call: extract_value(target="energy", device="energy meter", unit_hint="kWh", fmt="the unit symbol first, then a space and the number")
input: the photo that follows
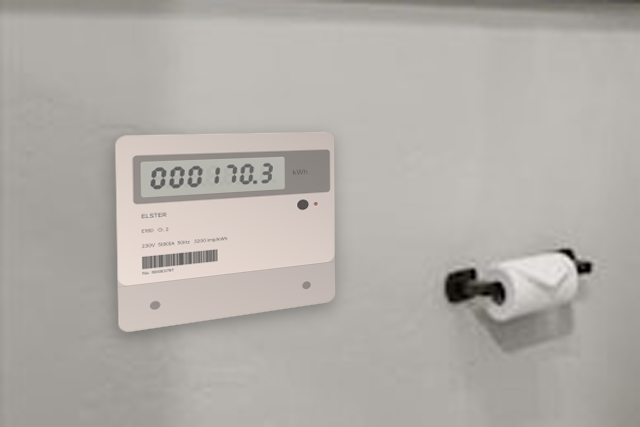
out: kWh 170.3
